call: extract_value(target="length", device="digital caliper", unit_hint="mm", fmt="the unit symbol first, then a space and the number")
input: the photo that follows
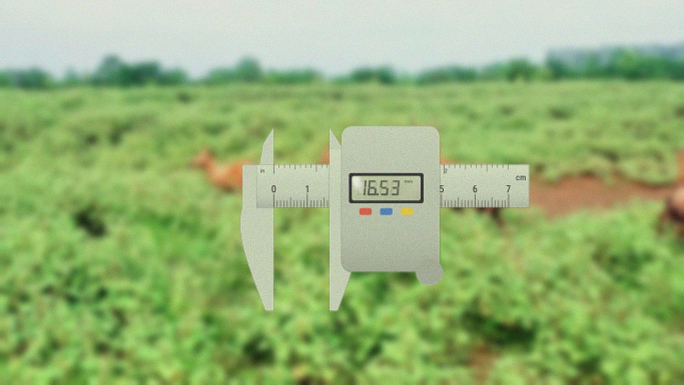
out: mm 16.53
